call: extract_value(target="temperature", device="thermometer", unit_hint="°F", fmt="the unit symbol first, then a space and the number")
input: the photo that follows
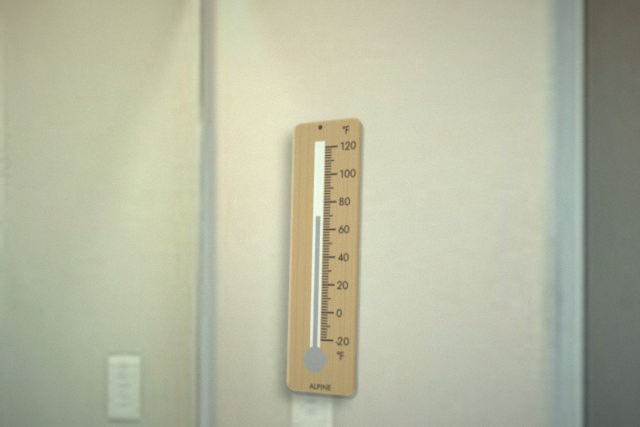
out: °F 70
